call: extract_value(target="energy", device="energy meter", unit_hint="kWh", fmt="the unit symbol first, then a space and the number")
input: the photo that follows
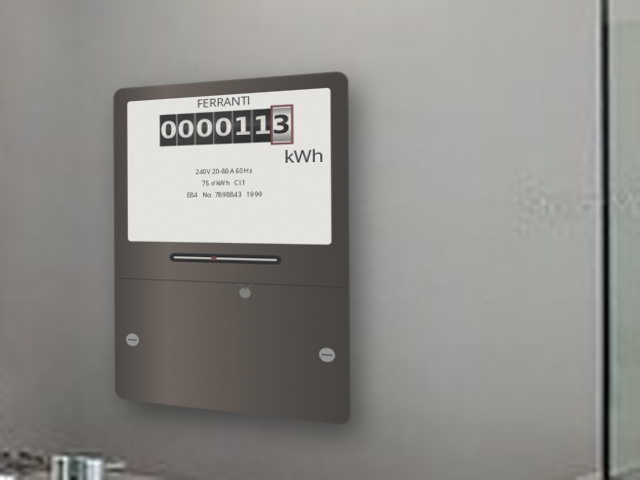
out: kWh 11.3
